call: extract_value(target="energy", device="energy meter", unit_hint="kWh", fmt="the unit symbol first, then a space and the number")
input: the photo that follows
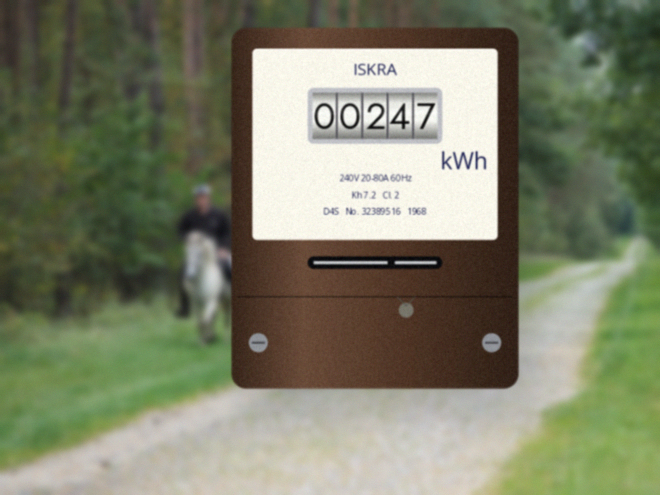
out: kWh 247
